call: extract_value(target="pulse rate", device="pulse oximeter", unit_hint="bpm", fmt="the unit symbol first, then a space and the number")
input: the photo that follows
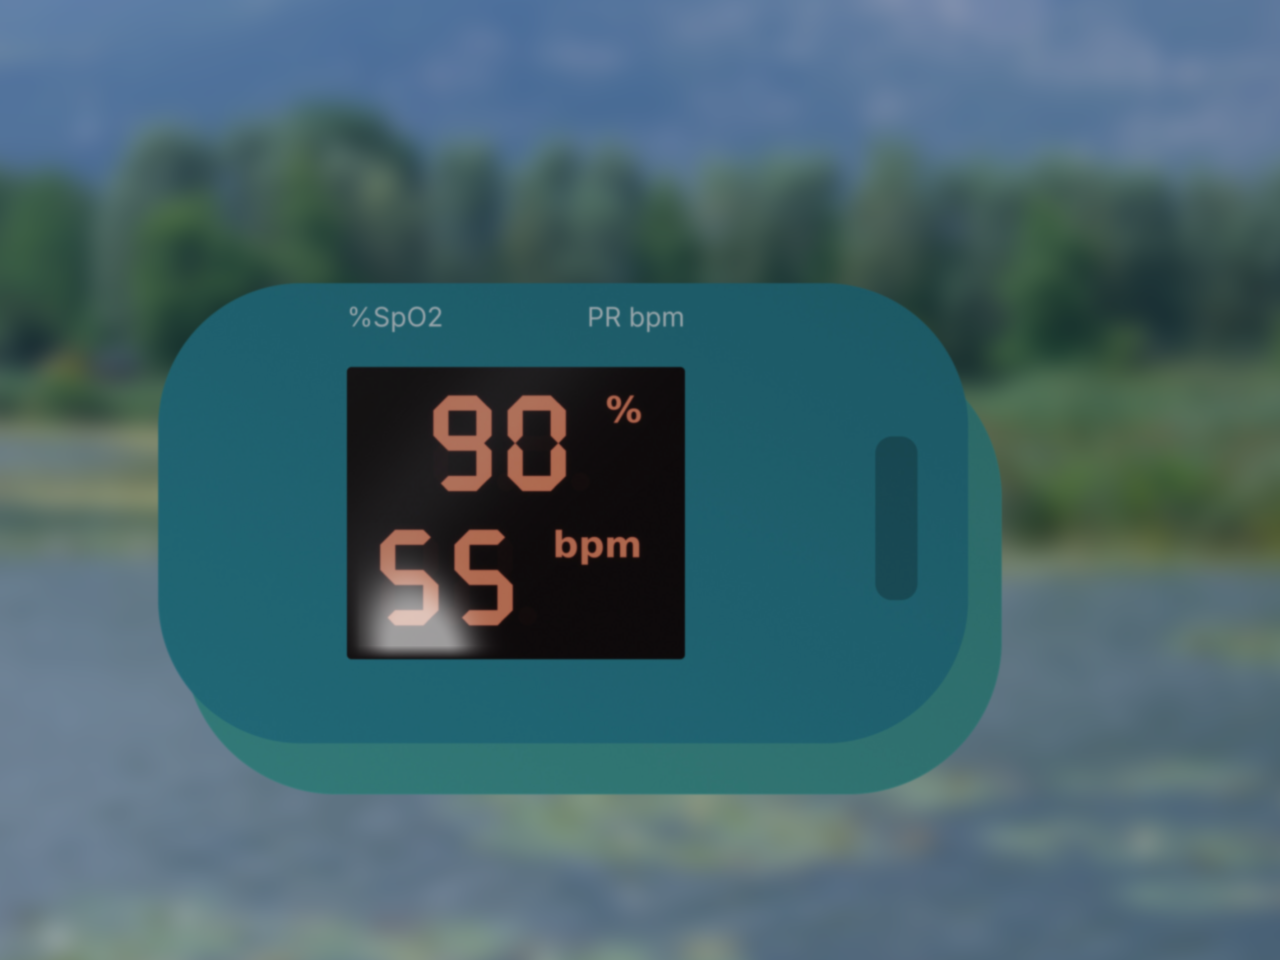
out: bpm 55
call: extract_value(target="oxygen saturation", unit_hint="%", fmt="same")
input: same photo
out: % 90
